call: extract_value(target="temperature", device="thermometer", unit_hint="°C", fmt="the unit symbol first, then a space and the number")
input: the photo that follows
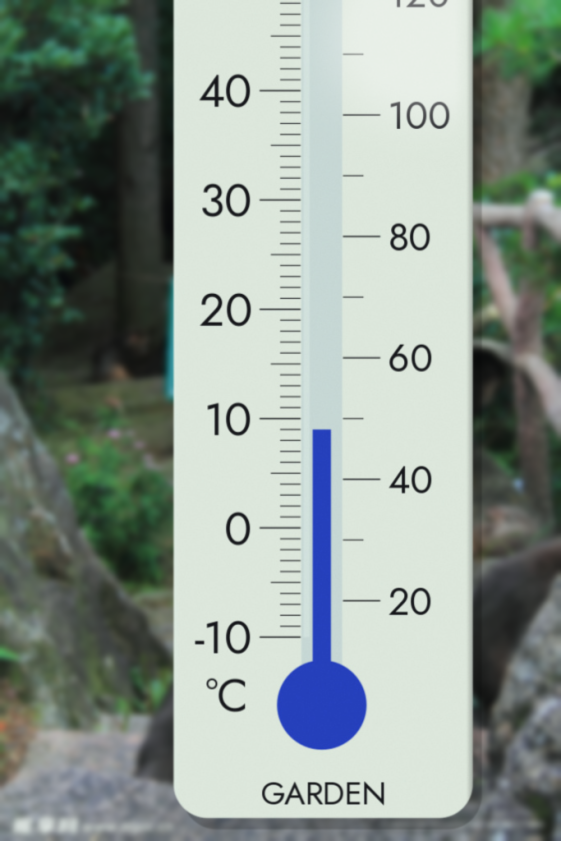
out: °C 9
